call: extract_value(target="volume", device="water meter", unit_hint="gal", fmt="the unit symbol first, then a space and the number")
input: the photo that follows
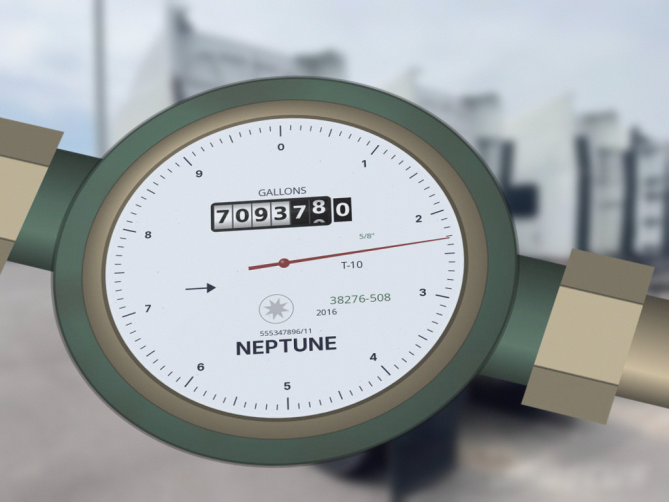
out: gal 7093782.3
